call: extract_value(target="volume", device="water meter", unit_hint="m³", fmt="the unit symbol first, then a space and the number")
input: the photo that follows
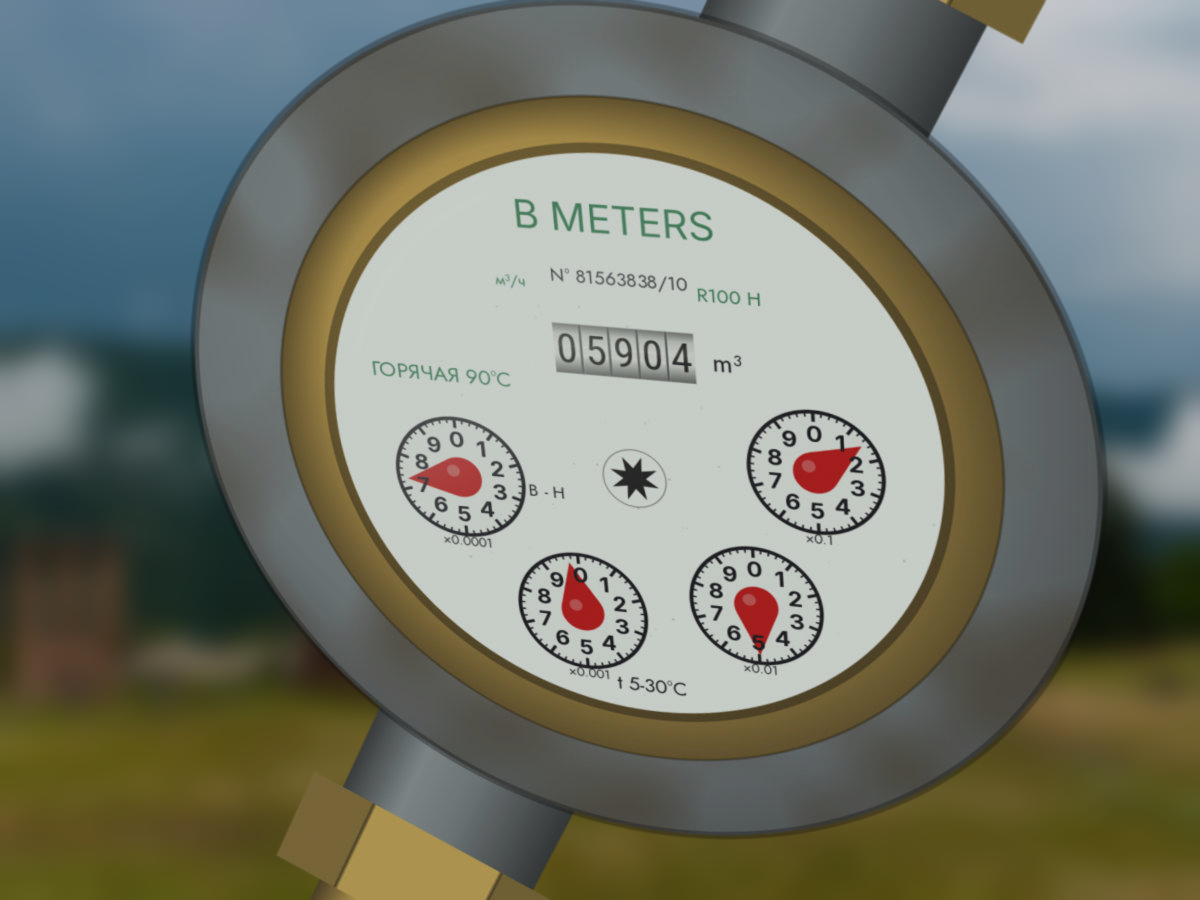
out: m³ 5904.1497
